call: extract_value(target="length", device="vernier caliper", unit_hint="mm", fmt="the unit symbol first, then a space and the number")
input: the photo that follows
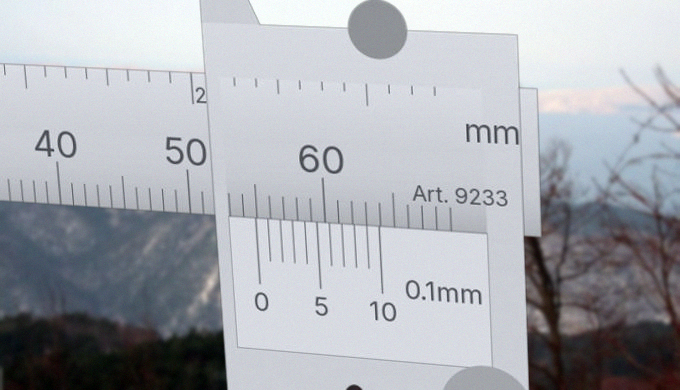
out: mm 54.9
